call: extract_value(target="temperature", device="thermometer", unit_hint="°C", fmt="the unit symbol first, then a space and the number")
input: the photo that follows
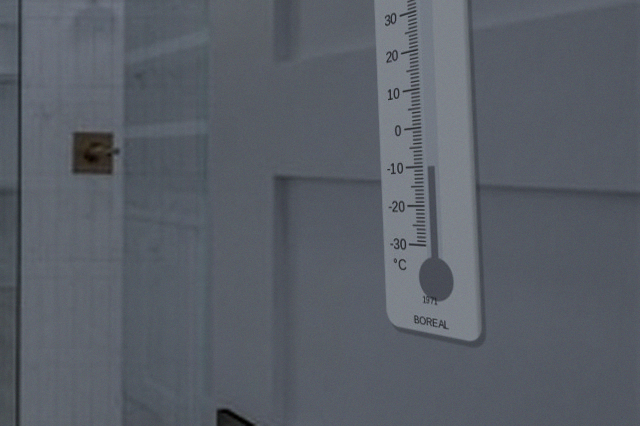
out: °C -10
